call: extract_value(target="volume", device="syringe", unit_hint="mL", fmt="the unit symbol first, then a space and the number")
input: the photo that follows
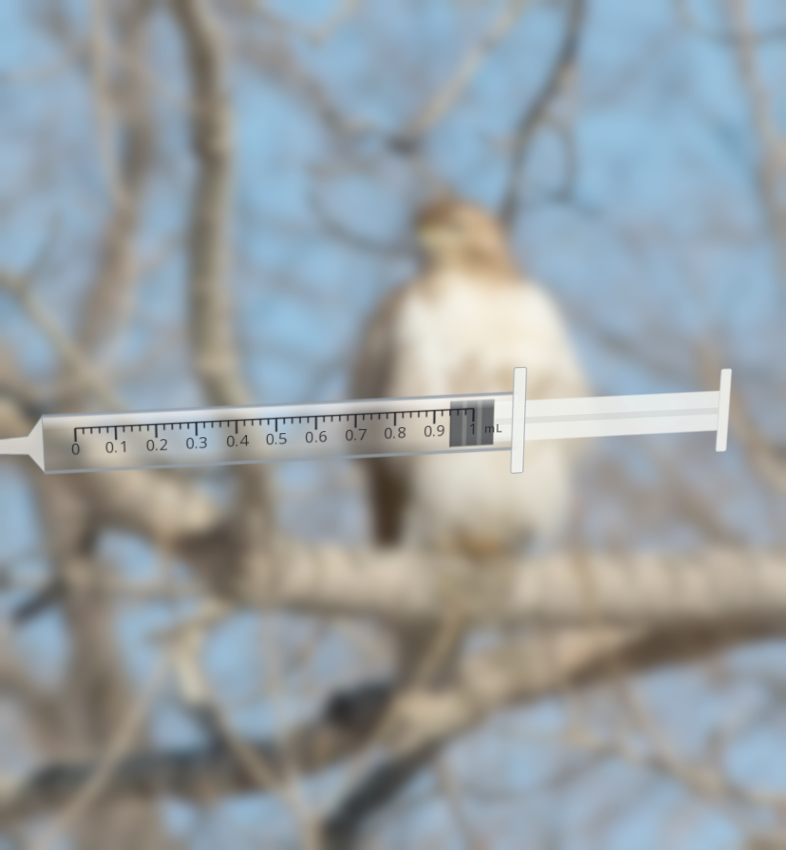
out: mL 0.94
